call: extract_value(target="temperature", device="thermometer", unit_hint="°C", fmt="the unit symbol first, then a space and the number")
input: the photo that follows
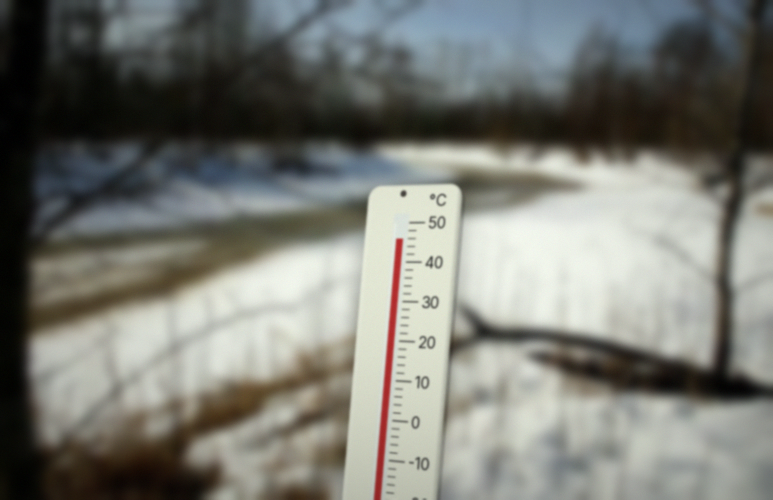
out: °C 46
